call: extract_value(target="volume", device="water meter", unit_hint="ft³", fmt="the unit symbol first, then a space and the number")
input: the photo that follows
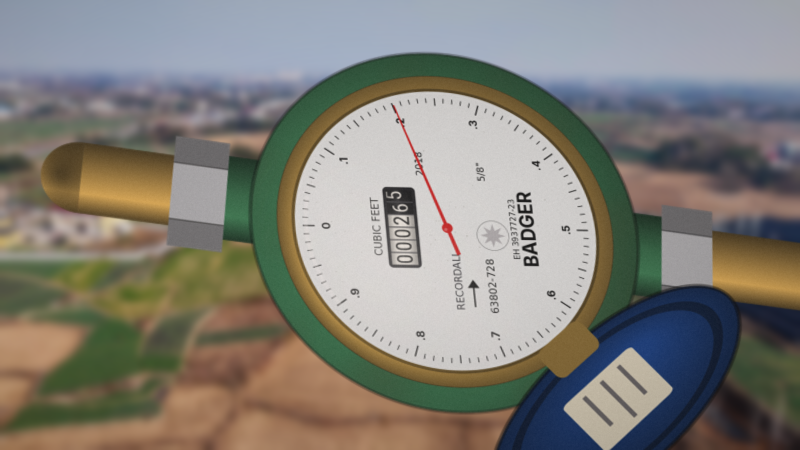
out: ft³ 265.20
